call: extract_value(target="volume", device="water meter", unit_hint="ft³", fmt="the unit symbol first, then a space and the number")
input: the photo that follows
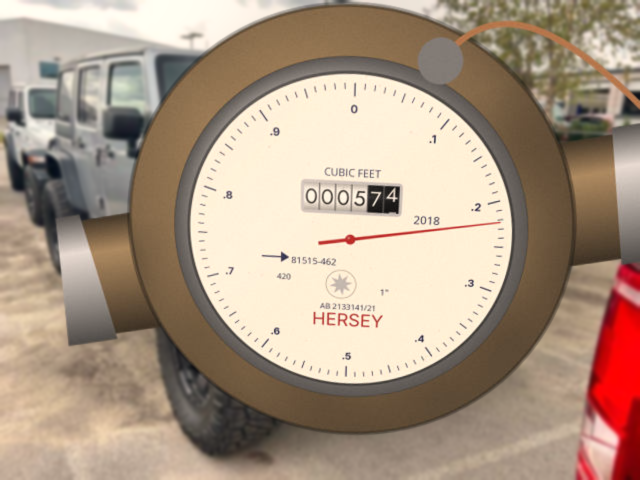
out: ft³ 574.22
